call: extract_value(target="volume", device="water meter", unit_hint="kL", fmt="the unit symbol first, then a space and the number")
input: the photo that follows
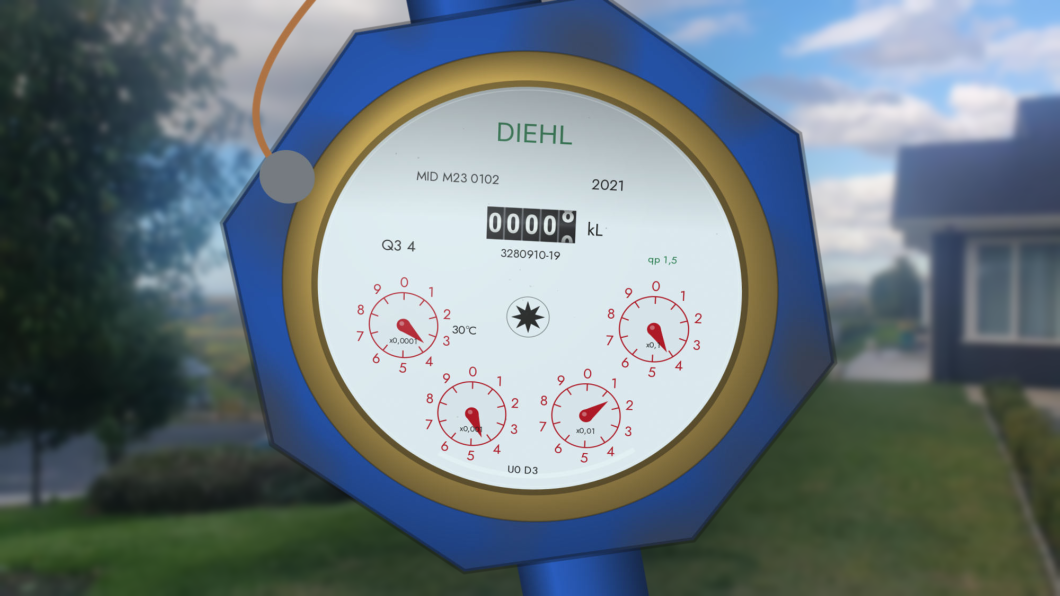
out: kL 8.4143
